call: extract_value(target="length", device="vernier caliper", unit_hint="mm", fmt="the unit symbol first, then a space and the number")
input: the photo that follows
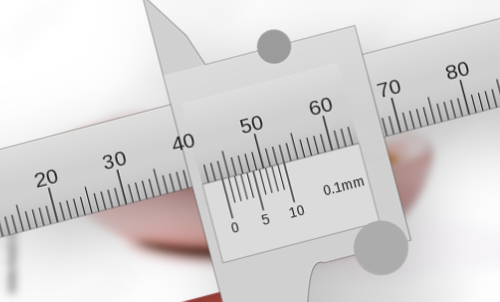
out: mm 44.0
